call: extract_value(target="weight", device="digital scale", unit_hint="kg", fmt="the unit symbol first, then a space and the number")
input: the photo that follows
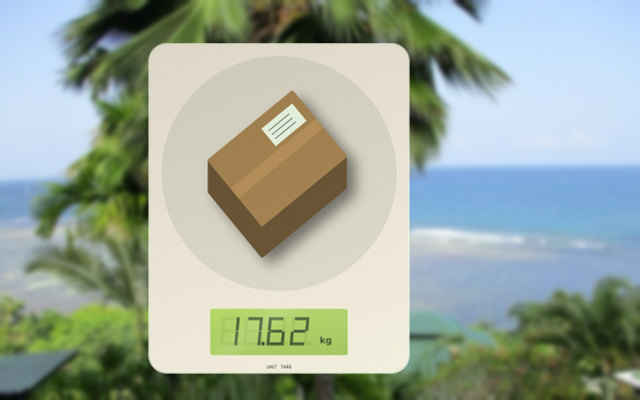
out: kg 17.62
